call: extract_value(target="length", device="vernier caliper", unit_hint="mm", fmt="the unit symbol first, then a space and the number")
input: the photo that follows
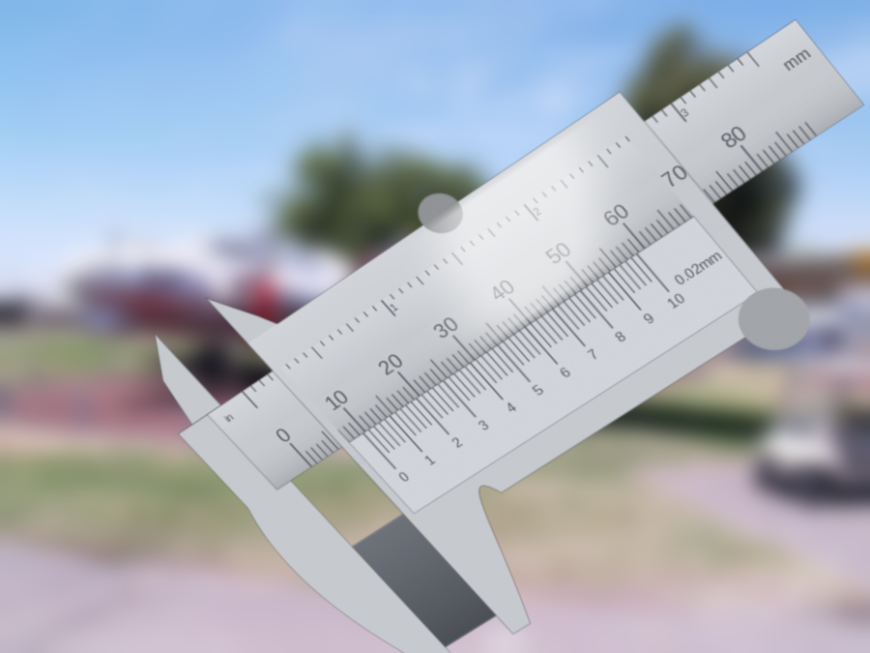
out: mm 9.6
